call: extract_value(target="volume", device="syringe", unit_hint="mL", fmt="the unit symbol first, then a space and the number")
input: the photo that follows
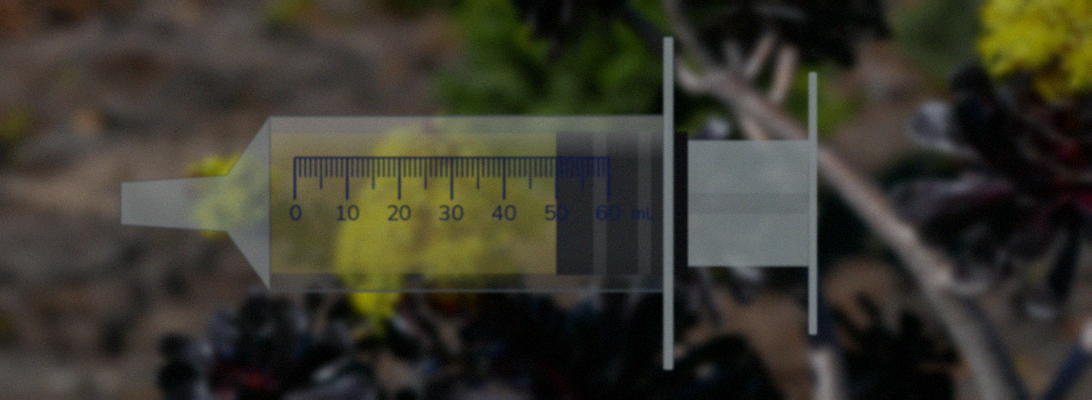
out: mL 50
